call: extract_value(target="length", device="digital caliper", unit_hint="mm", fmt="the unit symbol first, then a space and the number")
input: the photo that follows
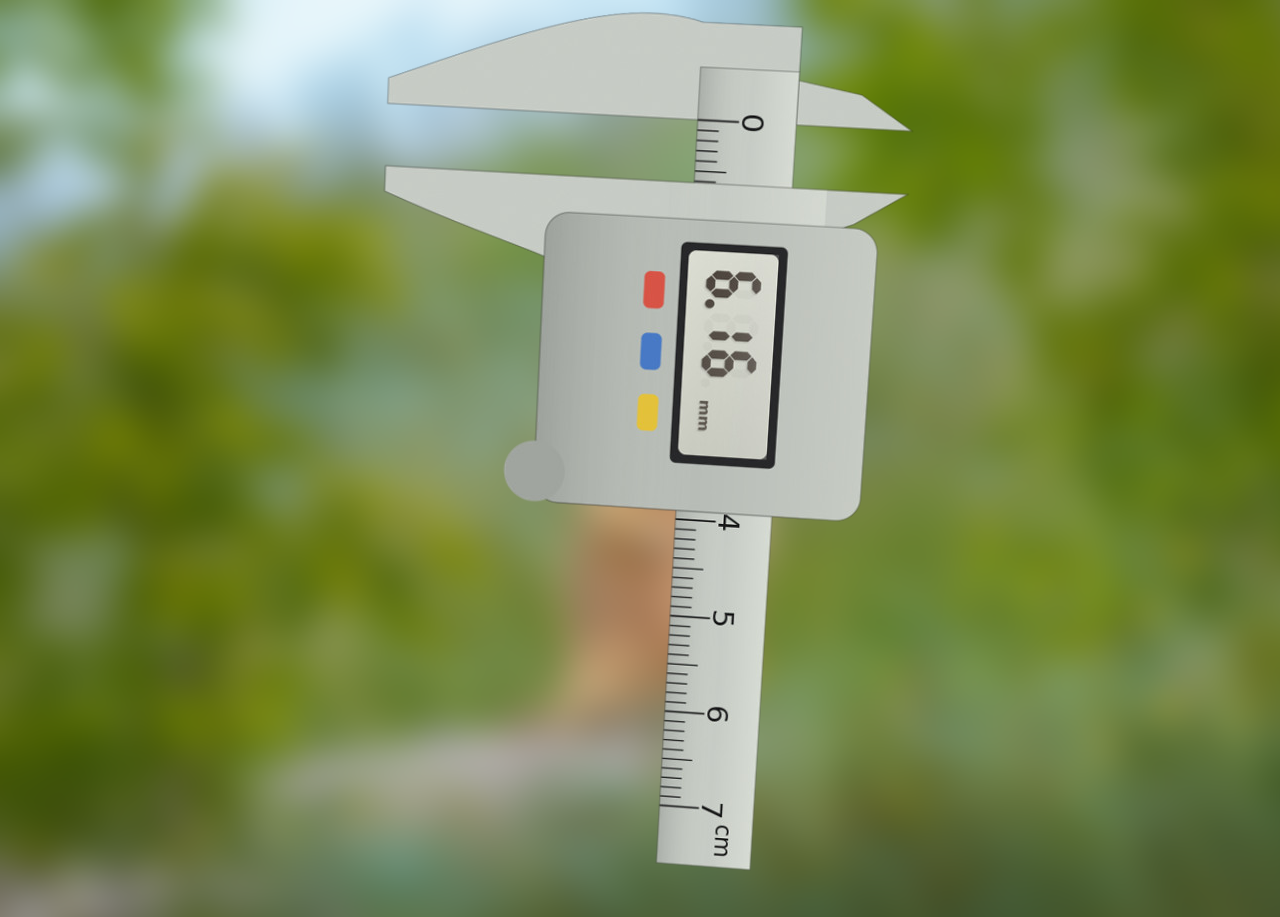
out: mm 6.16
